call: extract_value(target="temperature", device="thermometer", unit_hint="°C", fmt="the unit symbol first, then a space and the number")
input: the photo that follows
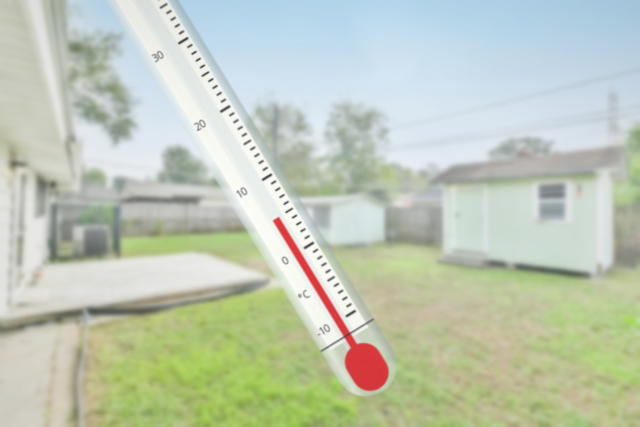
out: °C 5
